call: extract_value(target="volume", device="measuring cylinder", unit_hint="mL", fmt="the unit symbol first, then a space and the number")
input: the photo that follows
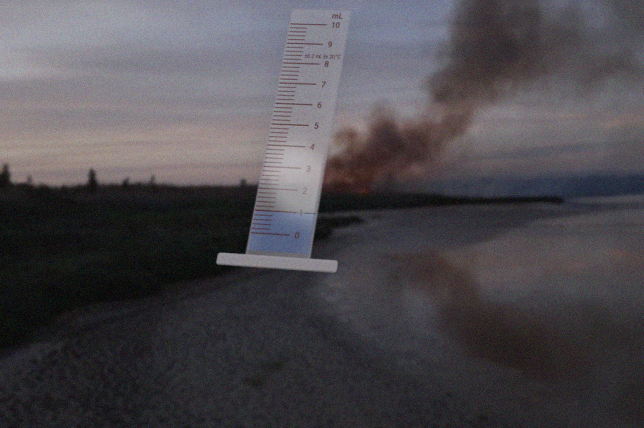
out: mL 1
